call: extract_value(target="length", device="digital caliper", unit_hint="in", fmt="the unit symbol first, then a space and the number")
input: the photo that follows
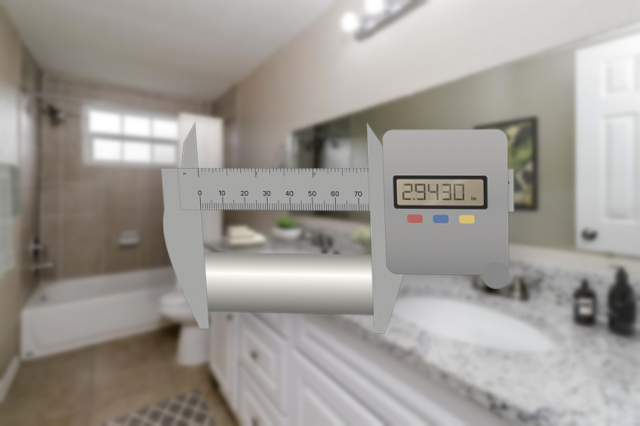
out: in 2.9430
